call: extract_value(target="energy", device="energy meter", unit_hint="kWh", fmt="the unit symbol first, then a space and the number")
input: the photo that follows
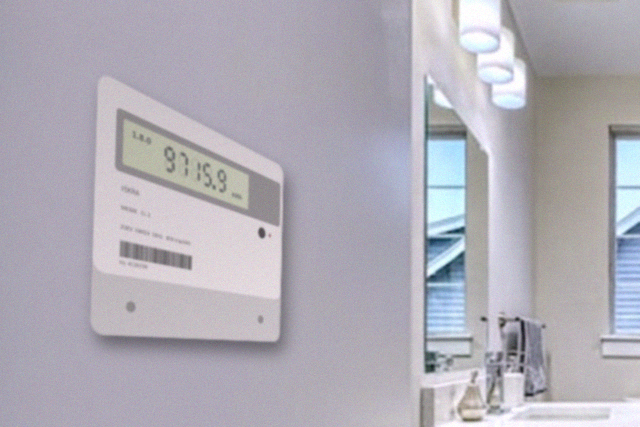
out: kWh 9715.9
